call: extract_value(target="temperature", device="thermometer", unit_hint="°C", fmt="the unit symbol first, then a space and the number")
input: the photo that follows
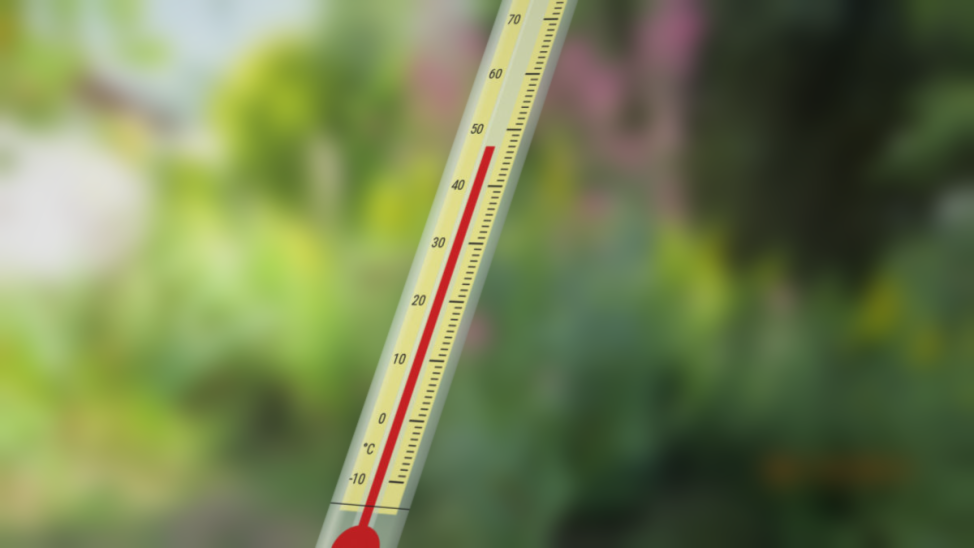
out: °C 47
